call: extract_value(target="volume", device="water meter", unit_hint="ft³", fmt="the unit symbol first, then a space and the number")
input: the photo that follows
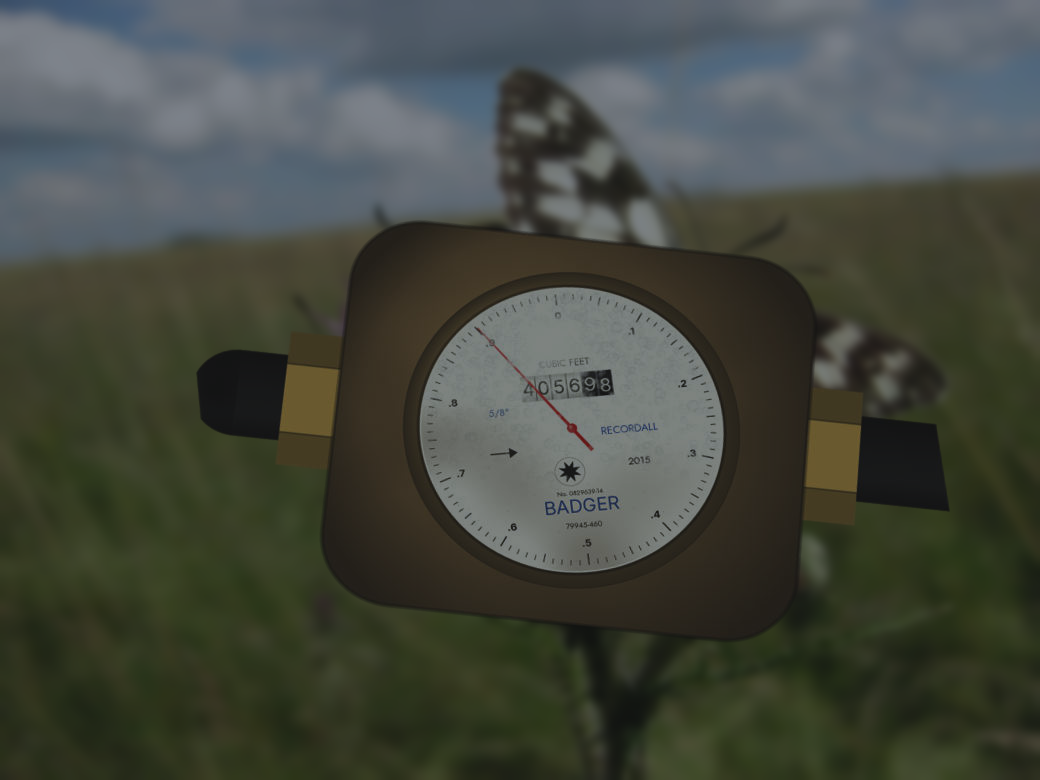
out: ft³ 405697.90
